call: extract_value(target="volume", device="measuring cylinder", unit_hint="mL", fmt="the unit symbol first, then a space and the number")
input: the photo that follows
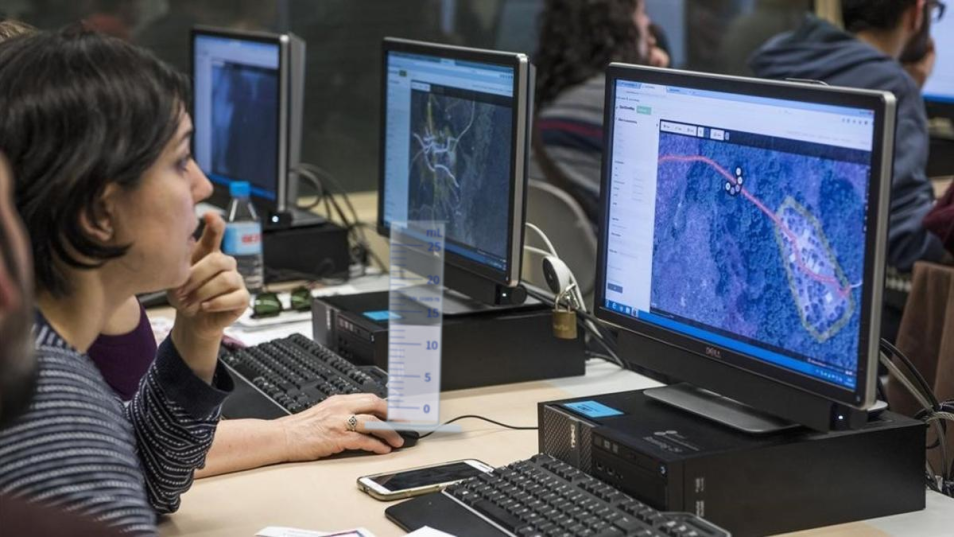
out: mL 13
